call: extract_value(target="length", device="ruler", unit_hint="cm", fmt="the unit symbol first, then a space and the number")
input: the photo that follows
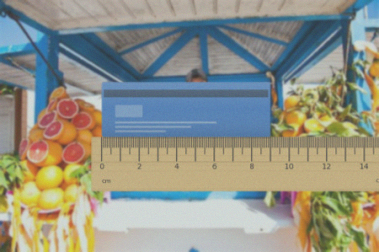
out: cm 9
